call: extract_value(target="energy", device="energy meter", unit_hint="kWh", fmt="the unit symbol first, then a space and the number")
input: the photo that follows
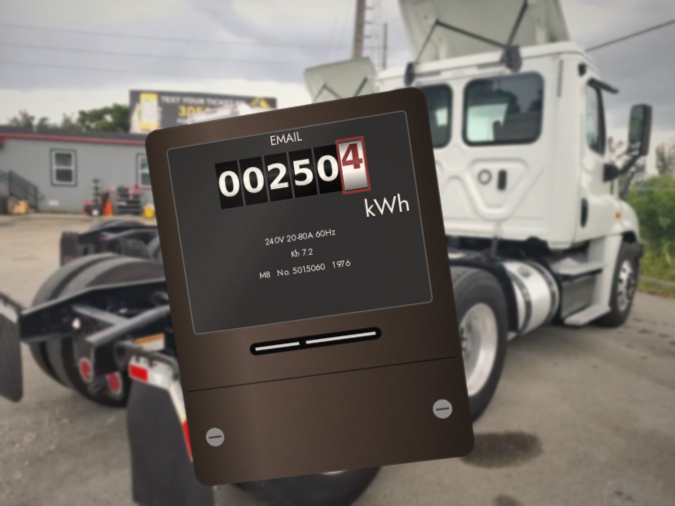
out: kWh 250.4
